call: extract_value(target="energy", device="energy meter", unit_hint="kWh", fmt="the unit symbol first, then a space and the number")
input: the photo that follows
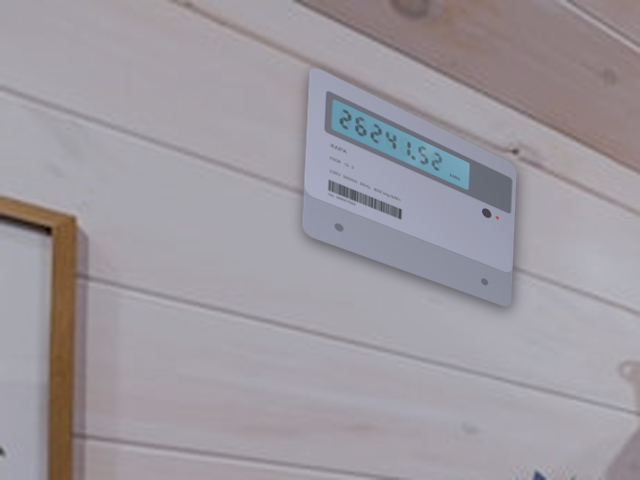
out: kWh 26241.52
